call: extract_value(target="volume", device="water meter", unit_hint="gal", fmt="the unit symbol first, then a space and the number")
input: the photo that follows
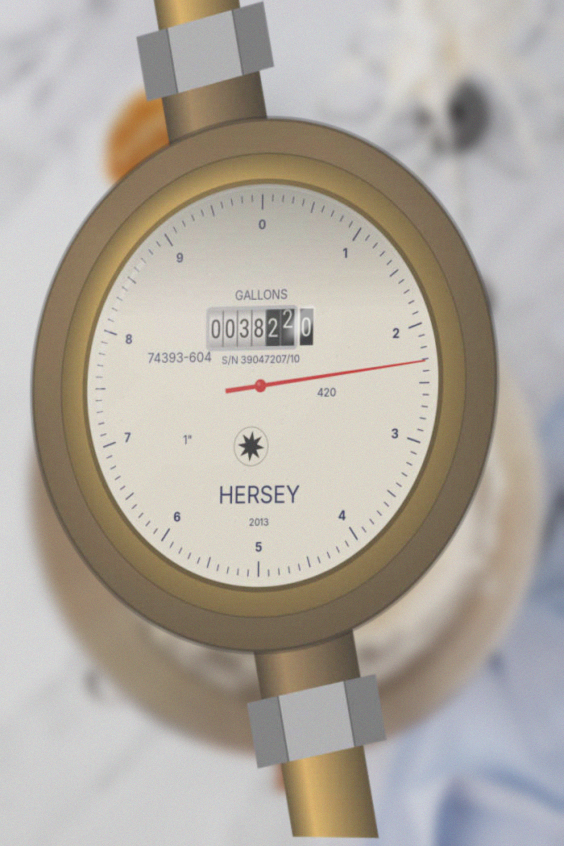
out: gal 38222.3
